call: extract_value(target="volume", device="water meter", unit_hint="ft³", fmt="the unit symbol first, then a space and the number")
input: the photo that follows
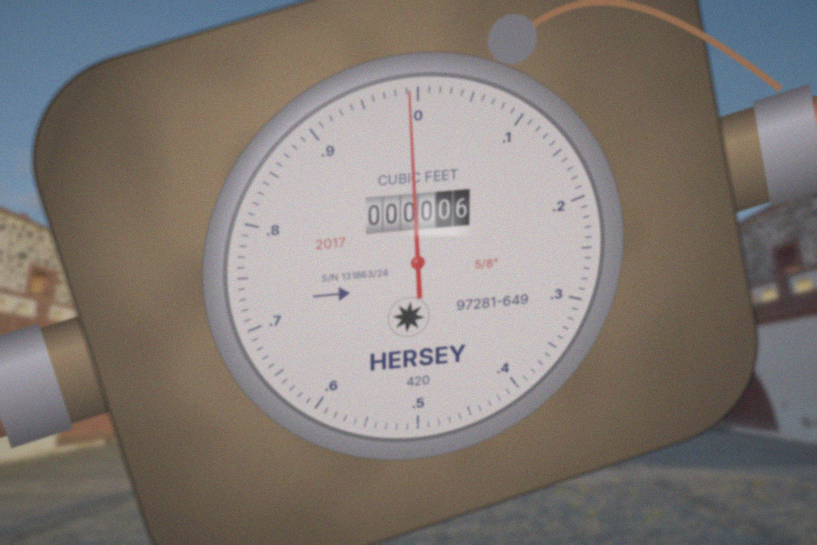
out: ft³ 5.99
